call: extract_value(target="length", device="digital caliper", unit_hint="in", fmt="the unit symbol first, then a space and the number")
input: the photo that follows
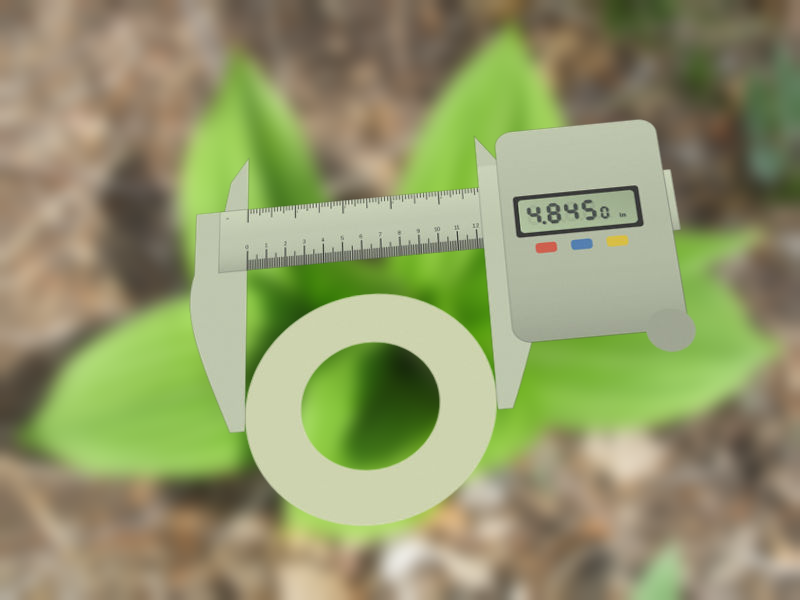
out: in 4.8450
